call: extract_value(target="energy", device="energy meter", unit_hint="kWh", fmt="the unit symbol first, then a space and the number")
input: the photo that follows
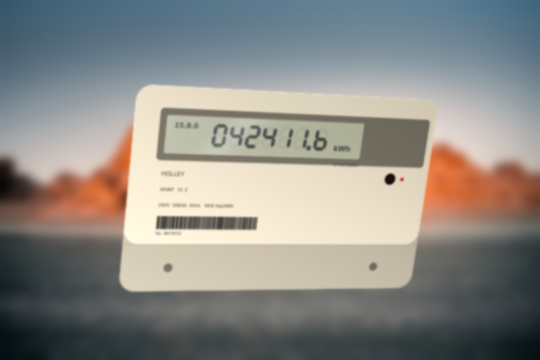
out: kWh 42411.6
